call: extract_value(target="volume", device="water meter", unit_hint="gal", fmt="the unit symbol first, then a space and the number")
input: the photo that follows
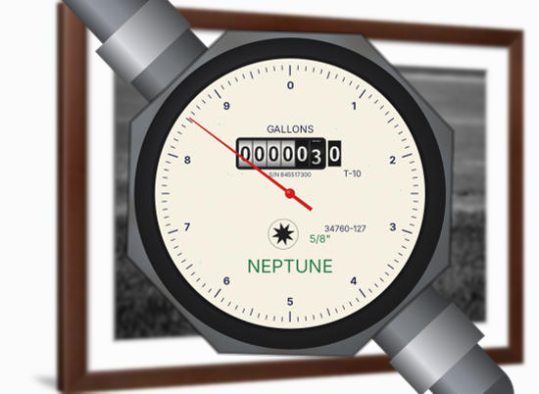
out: gal 28.5
